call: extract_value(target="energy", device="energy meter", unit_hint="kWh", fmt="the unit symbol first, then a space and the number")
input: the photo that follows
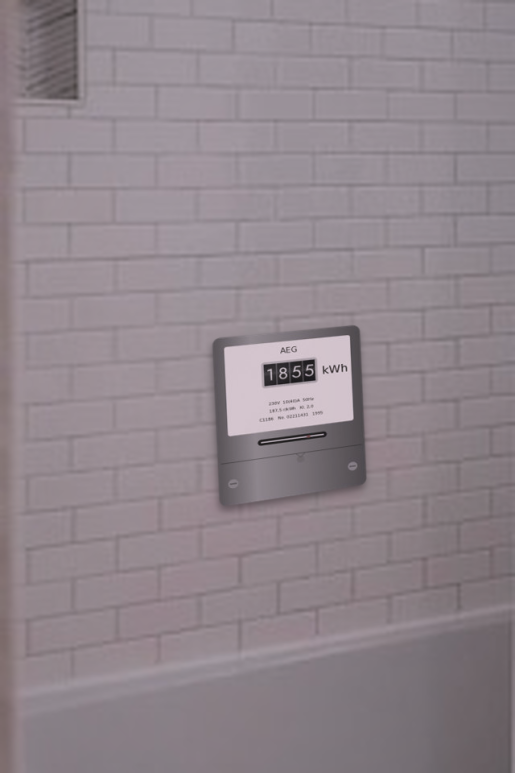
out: kWh 1855
